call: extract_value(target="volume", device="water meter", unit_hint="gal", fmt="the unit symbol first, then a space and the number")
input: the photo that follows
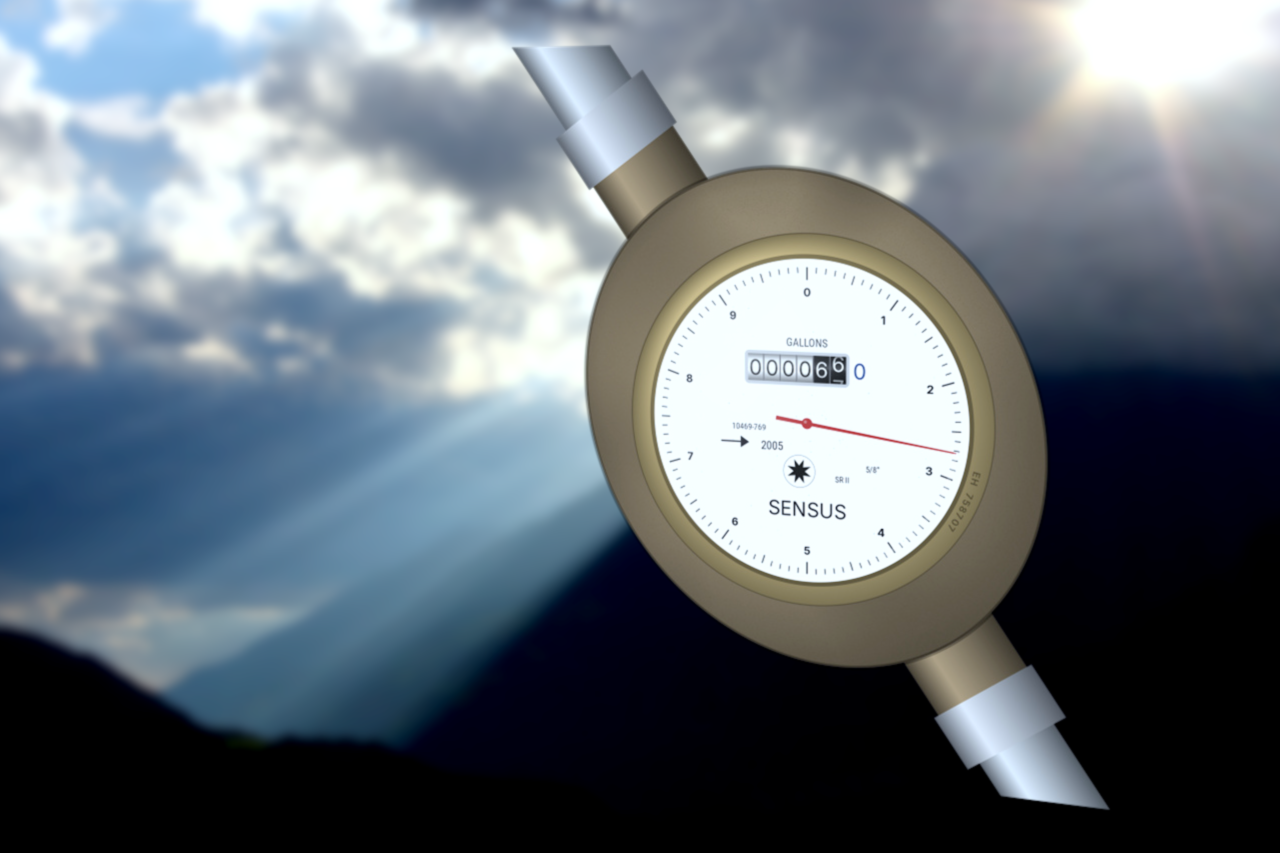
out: gal 662.7
